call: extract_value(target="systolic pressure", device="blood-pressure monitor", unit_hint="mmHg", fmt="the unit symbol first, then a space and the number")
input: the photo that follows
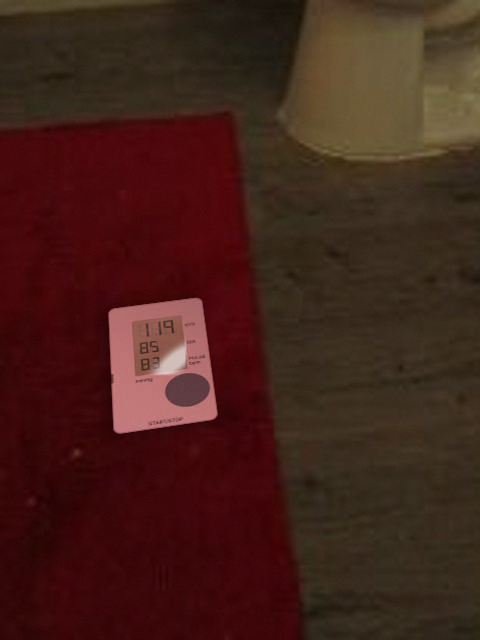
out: mmHg 119
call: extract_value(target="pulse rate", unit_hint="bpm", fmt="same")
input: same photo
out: bpm 83
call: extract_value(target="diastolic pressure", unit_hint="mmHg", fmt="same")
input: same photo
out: mmHg 85
